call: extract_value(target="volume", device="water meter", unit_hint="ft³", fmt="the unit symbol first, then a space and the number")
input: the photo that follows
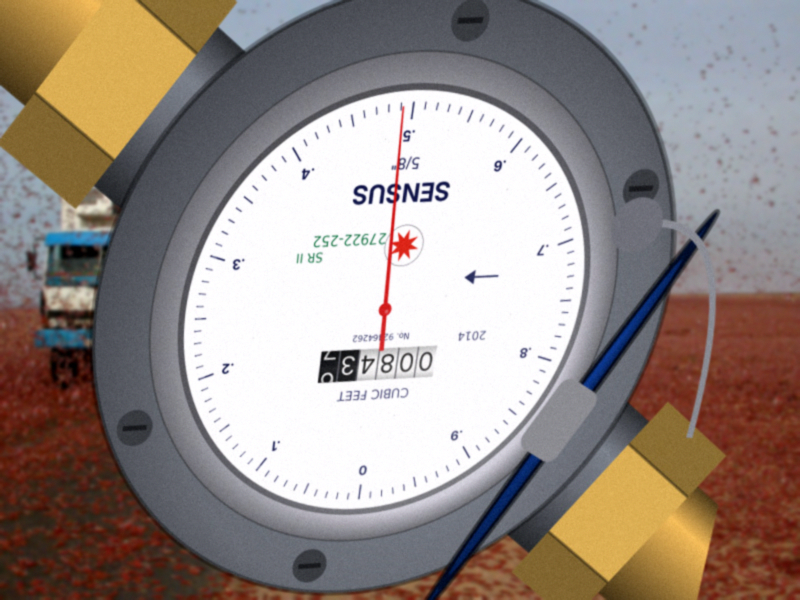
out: ft³ 8436.49
